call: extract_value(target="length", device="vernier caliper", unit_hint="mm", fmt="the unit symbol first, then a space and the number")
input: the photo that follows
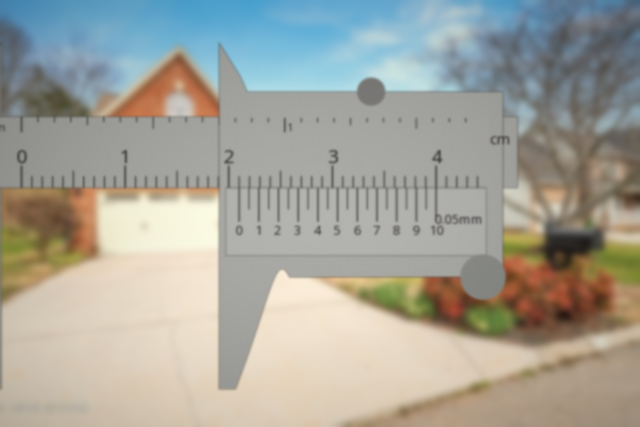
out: mm 21.0
